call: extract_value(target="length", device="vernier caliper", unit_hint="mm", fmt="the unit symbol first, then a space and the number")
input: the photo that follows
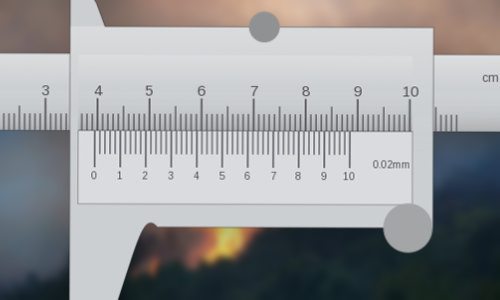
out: mm 39.5
